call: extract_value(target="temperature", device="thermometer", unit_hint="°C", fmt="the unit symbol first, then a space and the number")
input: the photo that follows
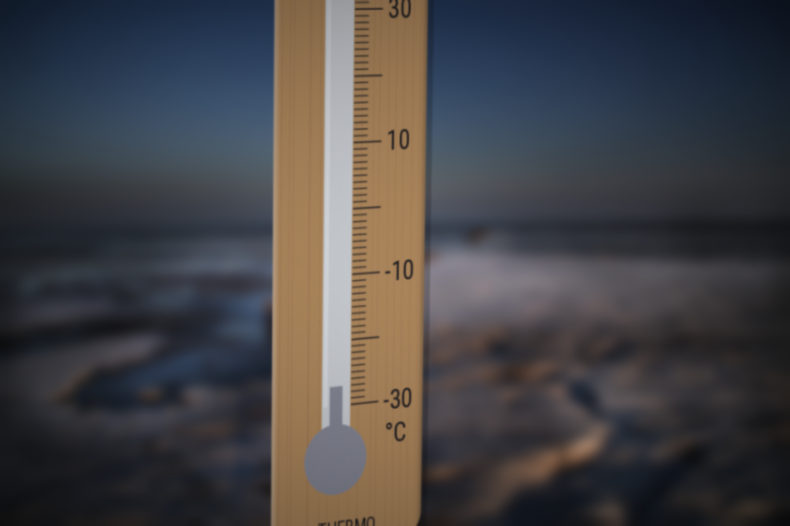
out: °C -27
